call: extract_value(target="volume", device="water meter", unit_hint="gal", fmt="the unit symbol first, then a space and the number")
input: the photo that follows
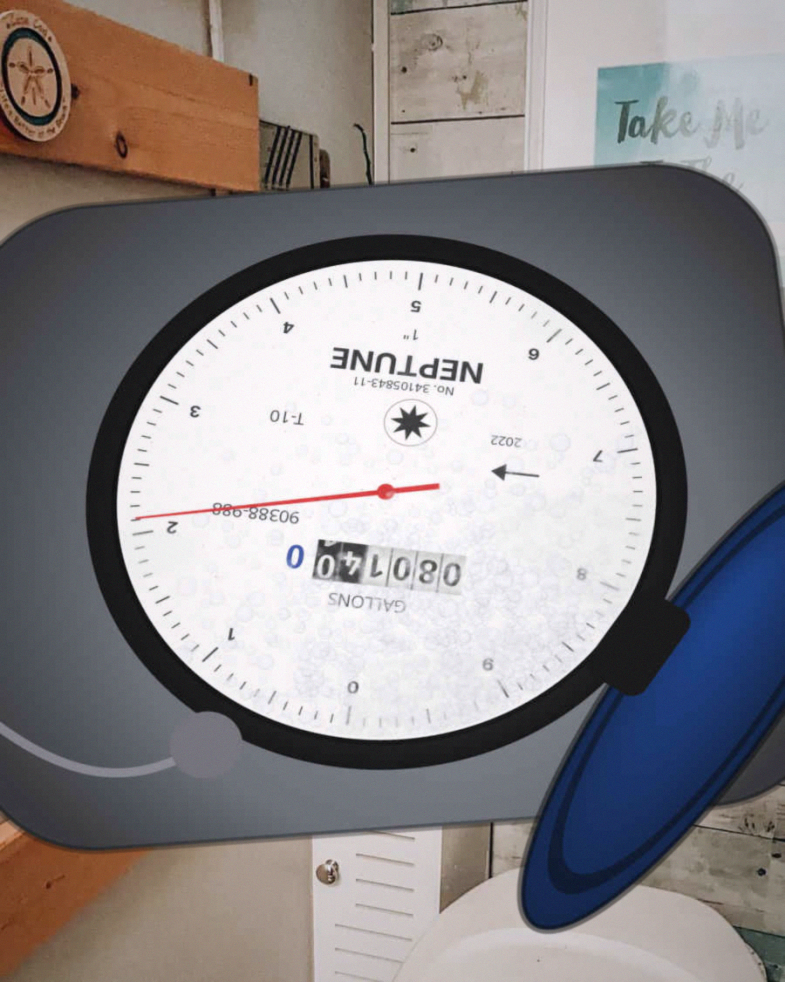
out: gal 801402.1
